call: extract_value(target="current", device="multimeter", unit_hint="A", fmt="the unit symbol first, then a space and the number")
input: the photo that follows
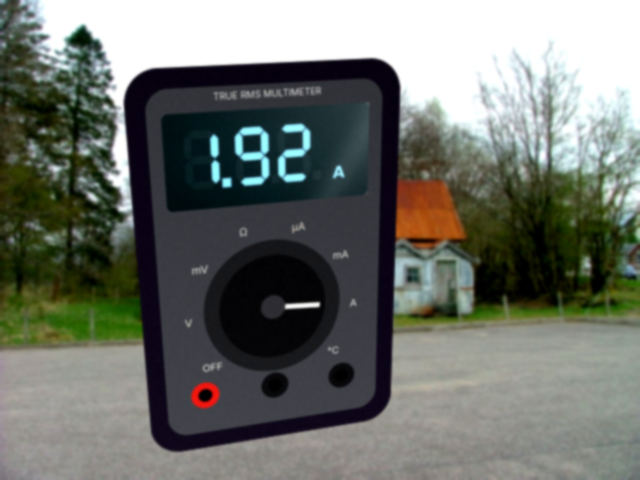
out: A 1.92
